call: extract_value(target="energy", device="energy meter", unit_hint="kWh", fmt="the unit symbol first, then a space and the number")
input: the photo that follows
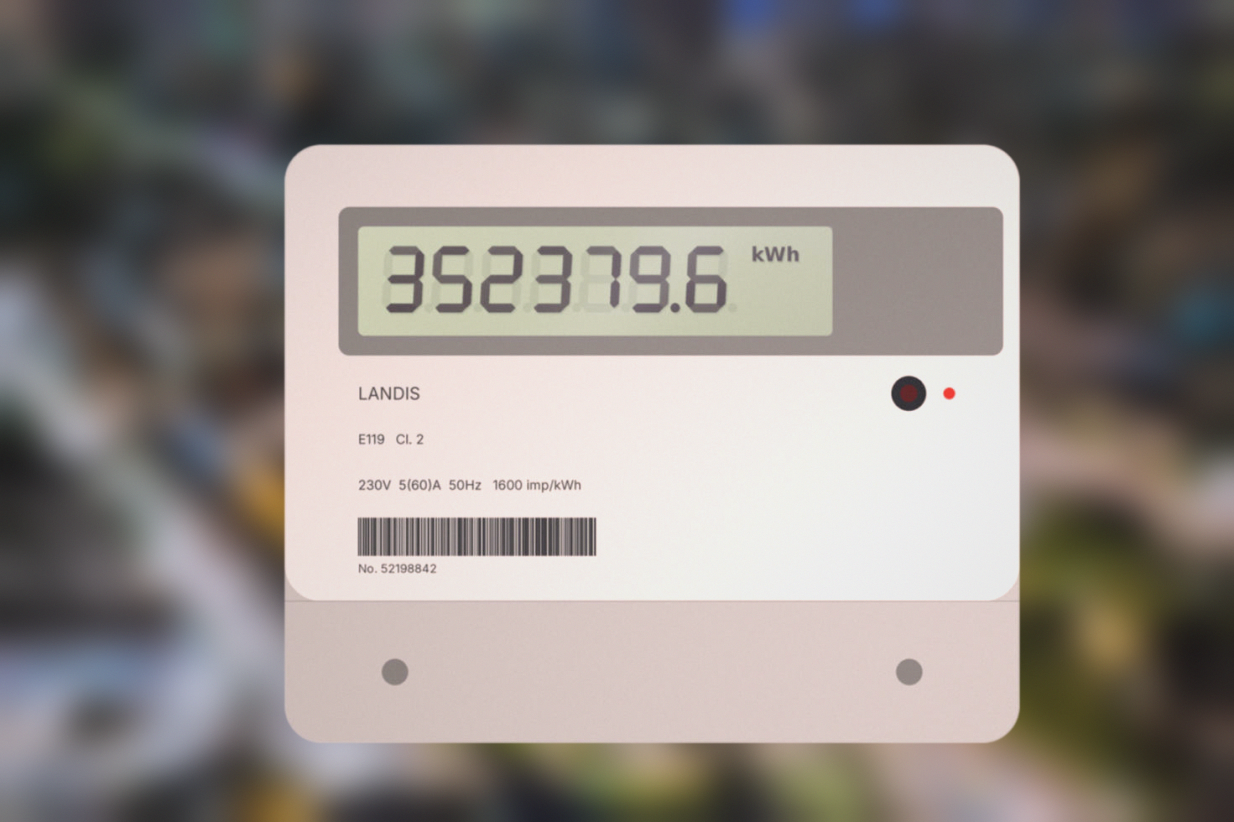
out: kWh 352379.6
